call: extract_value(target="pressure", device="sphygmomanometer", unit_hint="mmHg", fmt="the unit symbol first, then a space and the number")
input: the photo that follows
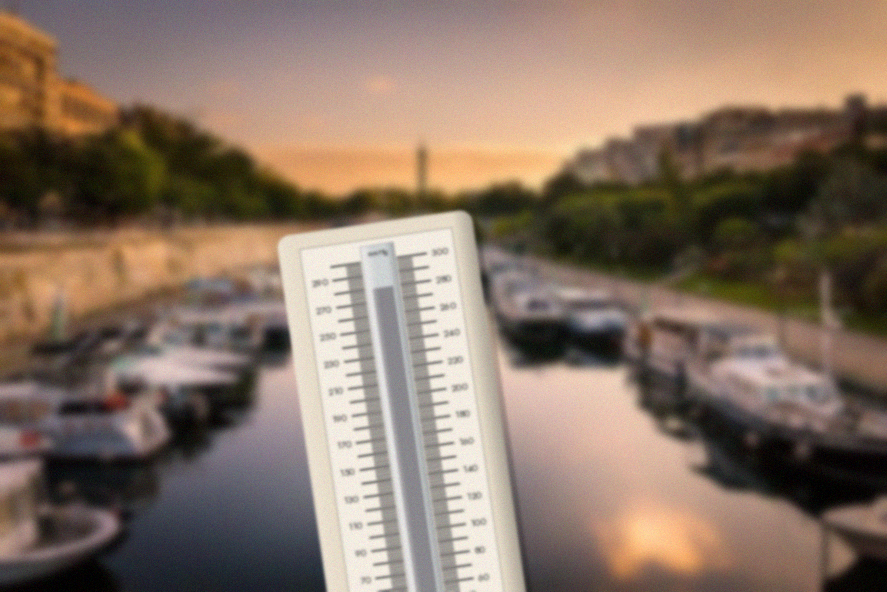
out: mmHg 280
